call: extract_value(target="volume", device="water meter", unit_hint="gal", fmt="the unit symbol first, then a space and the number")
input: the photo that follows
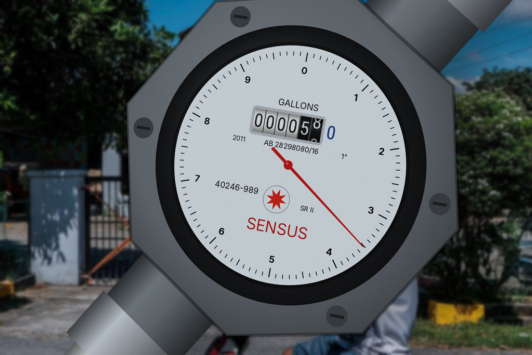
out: gal 583.5
